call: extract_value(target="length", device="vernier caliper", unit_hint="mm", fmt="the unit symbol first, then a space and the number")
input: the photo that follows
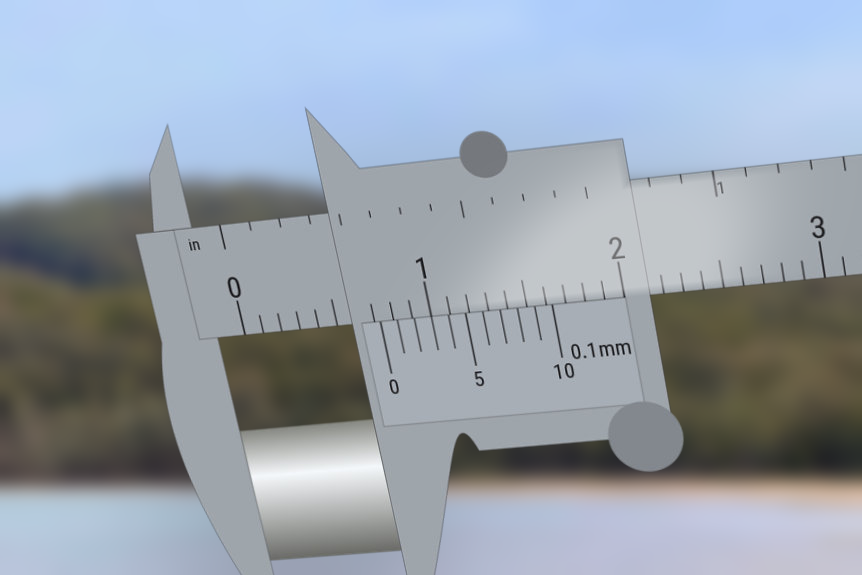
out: mm 7.3
